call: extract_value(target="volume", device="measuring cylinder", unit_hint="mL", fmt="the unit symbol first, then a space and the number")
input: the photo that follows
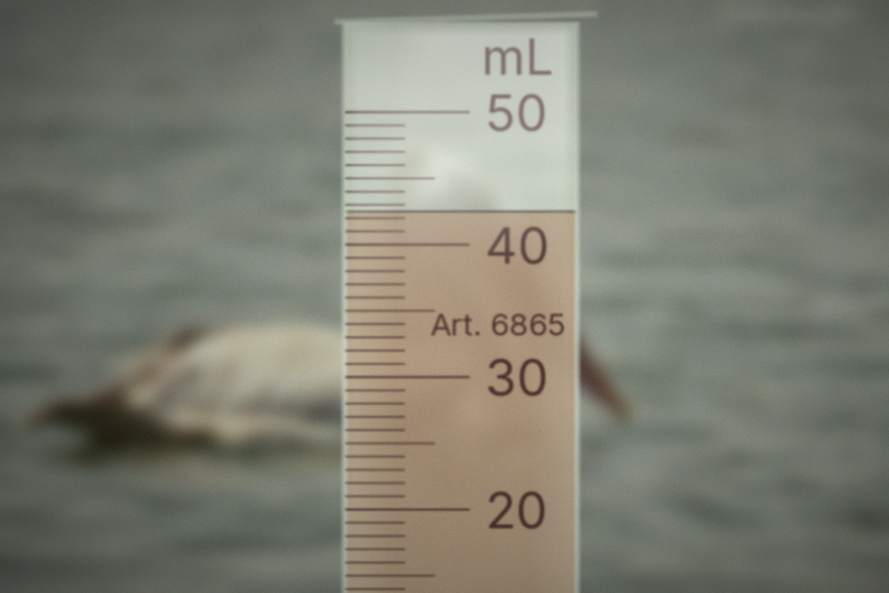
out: mL 42.5
